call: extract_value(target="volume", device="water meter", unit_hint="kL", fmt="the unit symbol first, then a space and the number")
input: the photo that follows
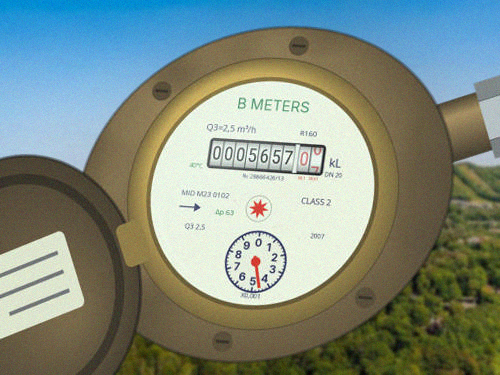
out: kL 5657.064
